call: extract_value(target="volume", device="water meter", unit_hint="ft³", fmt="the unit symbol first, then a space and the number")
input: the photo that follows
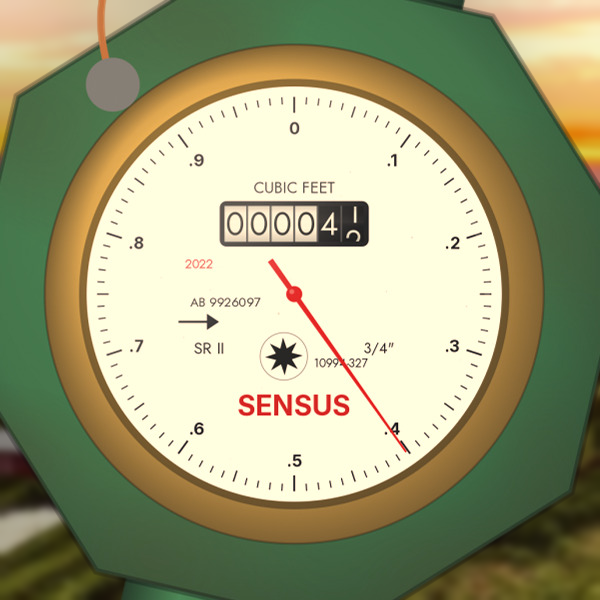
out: ft³ 41.40
